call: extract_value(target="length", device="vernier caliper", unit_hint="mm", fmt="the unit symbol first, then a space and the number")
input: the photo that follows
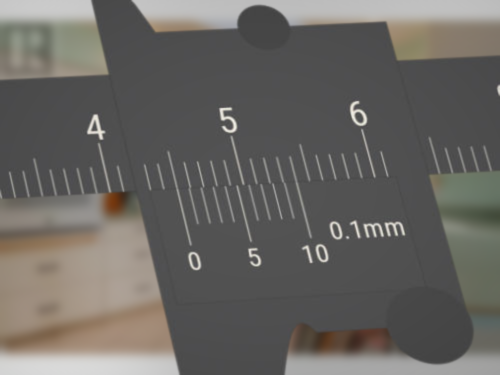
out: mm 45.0
